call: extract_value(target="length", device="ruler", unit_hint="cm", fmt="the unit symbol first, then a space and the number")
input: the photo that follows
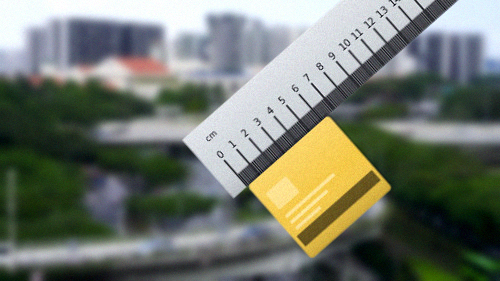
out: cm 6.5
